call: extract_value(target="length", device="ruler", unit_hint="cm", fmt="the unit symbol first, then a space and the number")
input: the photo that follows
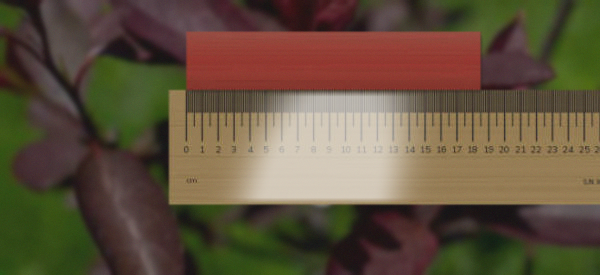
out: cm 18.5
